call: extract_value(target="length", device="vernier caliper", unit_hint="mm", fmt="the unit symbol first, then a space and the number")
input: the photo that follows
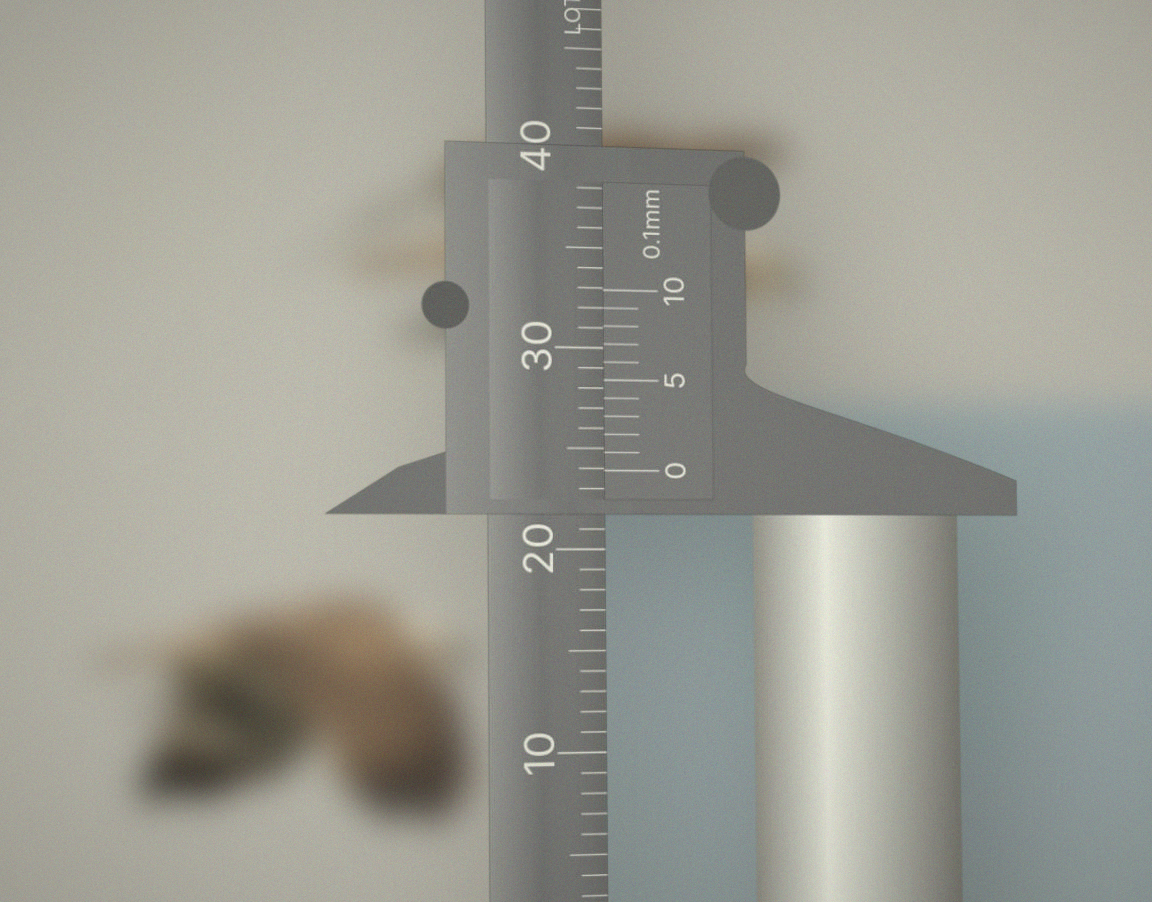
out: mm 23.9
